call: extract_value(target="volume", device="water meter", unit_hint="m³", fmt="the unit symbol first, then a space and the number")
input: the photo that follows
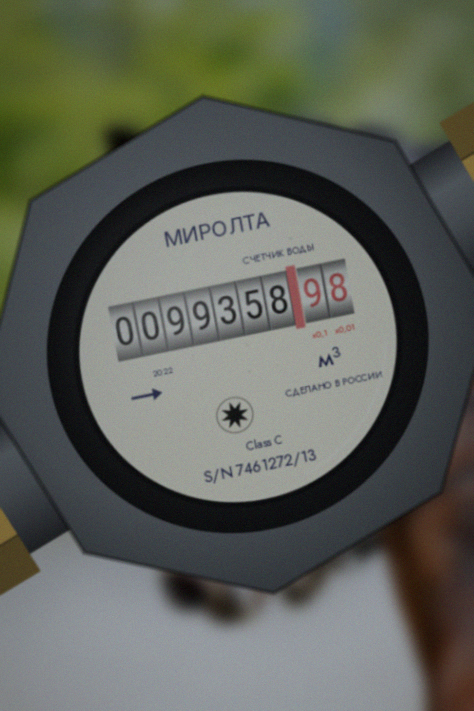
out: m³ 99358.98
